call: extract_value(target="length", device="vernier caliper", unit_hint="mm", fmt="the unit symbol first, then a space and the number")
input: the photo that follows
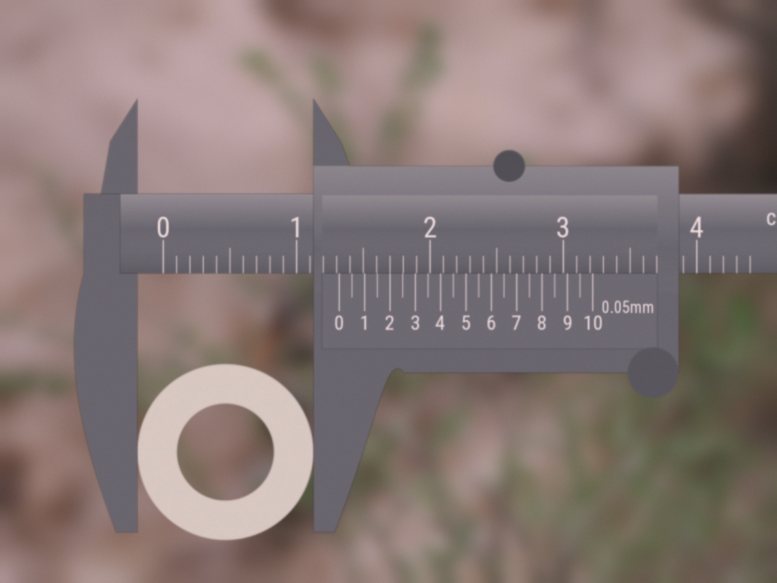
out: mm 13.2
